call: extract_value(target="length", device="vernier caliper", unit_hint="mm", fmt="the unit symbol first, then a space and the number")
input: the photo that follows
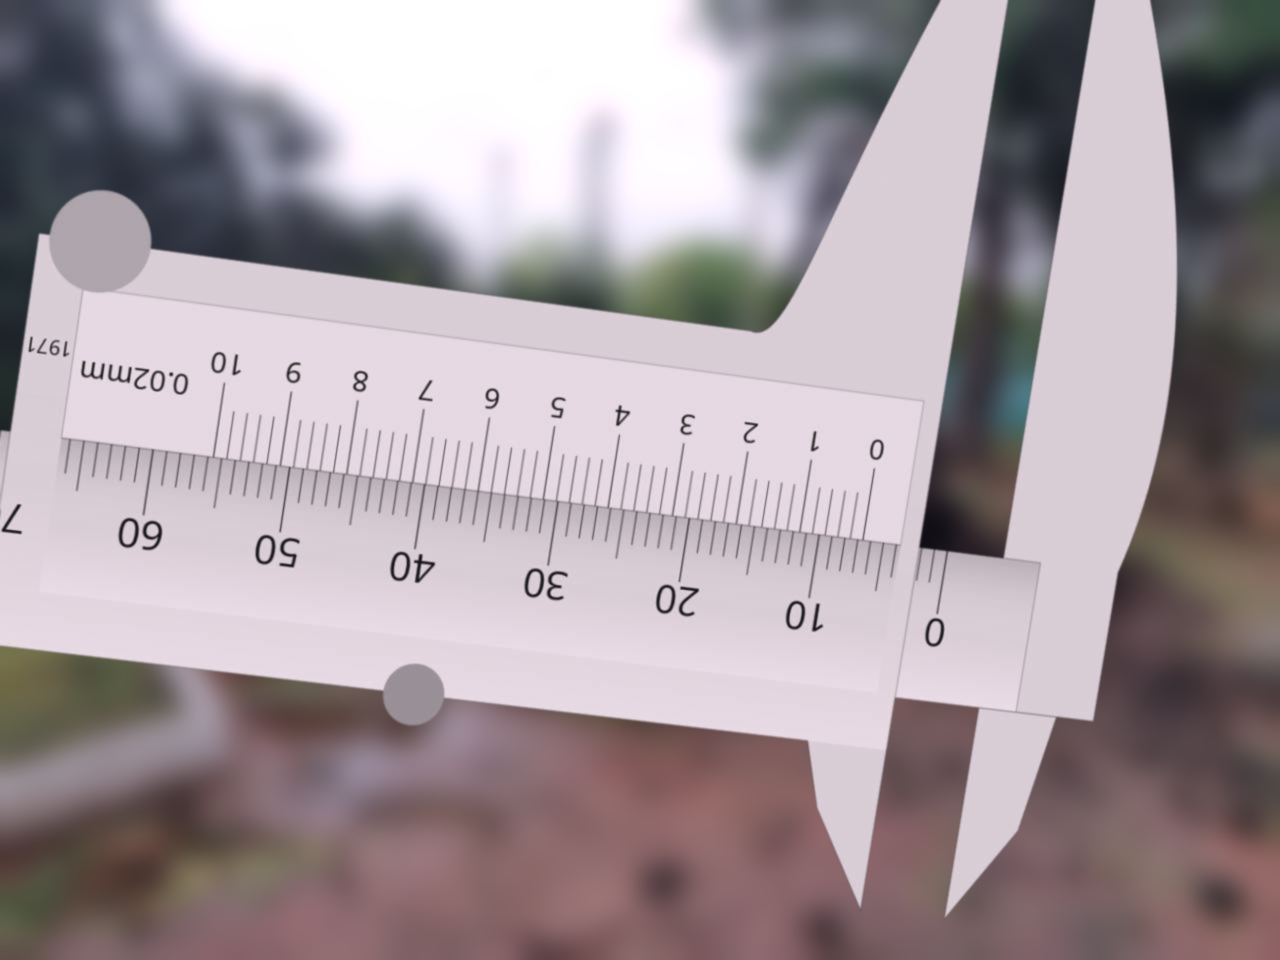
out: mm 6.6
